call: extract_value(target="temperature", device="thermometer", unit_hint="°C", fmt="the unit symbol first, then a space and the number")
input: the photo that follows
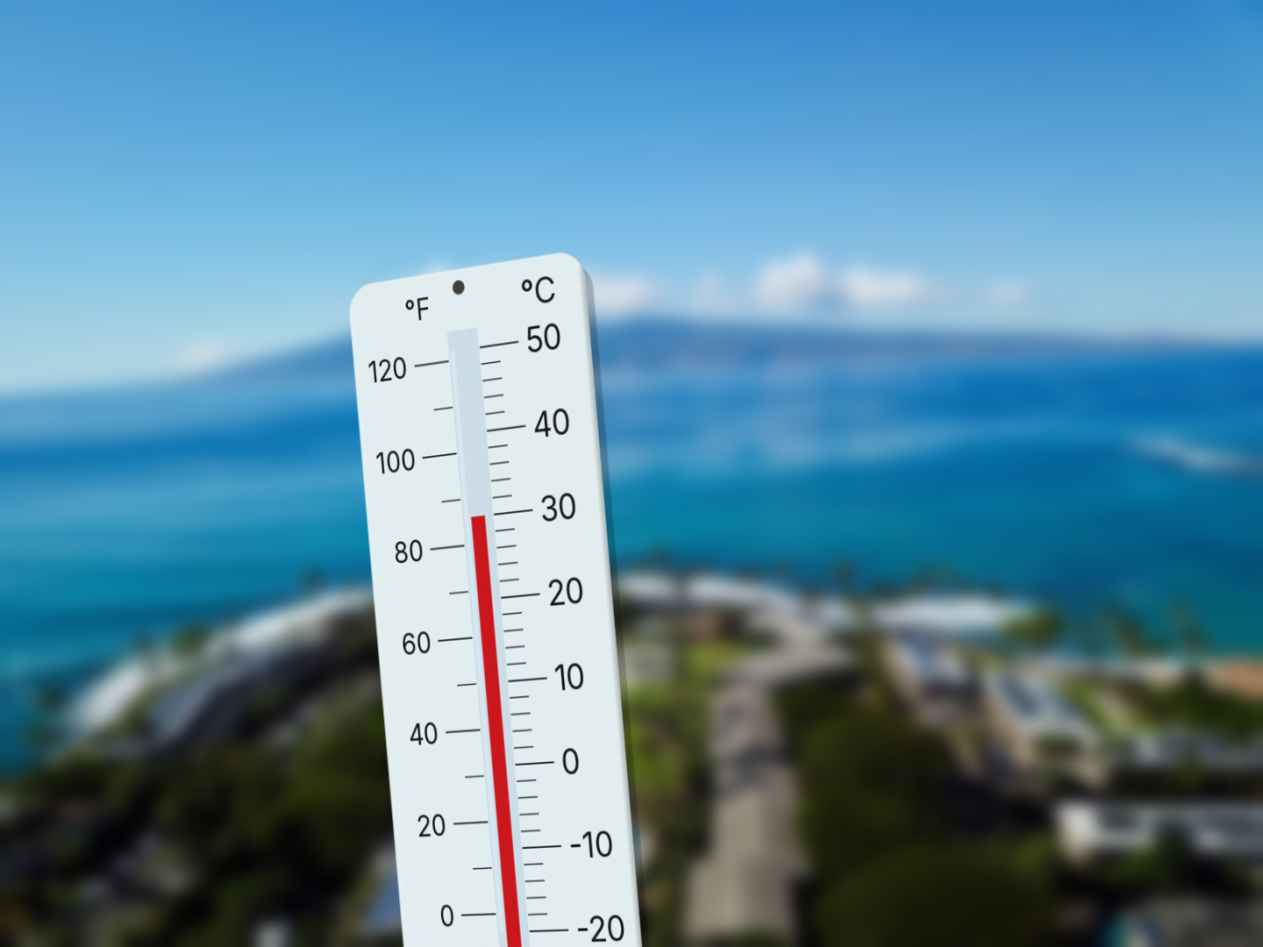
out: °C 30
